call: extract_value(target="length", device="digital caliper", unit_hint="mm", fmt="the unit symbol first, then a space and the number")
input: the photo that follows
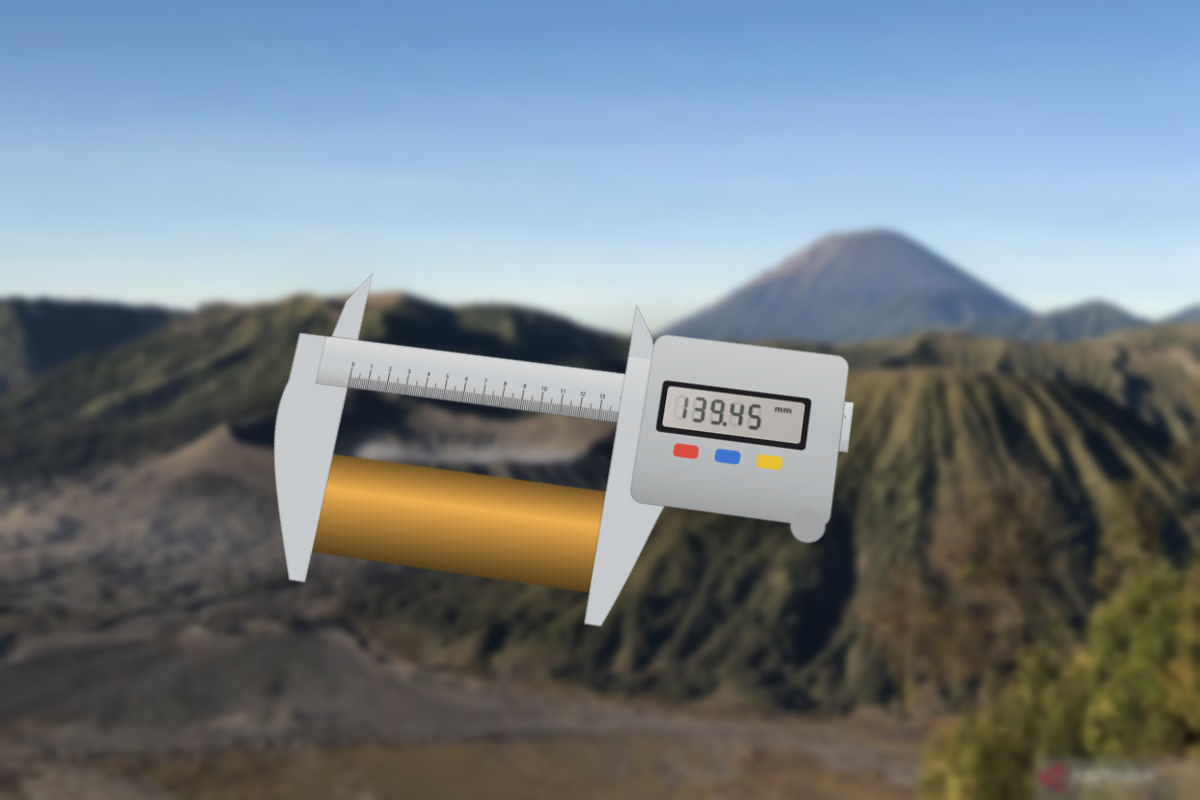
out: mm 139.45
